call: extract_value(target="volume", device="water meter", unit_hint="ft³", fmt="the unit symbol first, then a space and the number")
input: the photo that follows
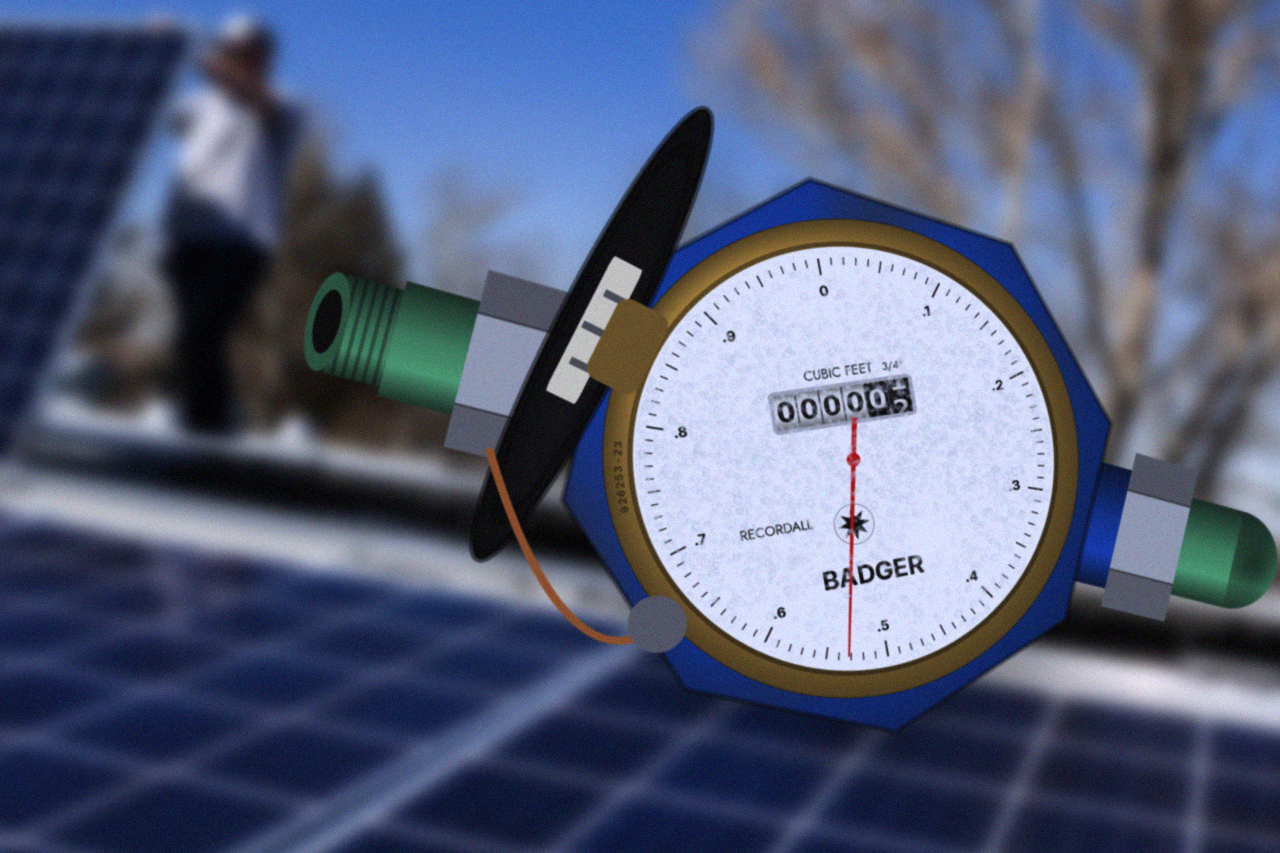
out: ft³ 1.53
